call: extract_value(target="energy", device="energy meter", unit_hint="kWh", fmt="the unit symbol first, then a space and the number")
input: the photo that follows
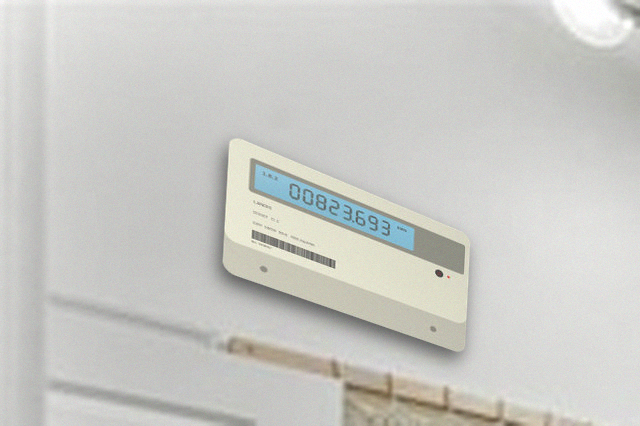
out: kWh 823.693
